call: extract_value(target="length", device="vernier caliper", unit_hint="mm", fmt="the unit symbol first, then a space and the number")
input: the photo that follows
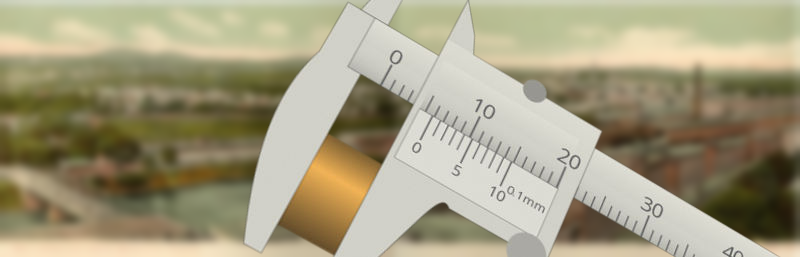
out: mm 5.8
